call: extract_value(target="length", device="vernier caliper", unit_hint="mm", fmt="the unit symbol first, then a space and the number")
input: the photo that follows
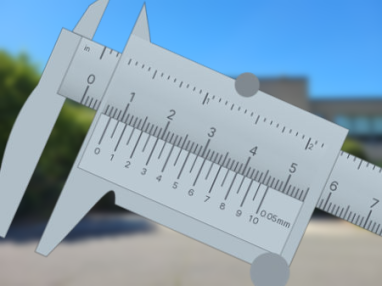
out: mm 7.5
